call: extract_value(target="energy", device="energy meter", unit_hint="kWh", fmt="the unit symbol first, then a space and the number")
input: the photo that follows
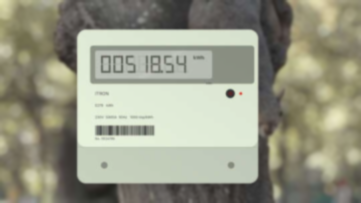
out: kWh 518.54
